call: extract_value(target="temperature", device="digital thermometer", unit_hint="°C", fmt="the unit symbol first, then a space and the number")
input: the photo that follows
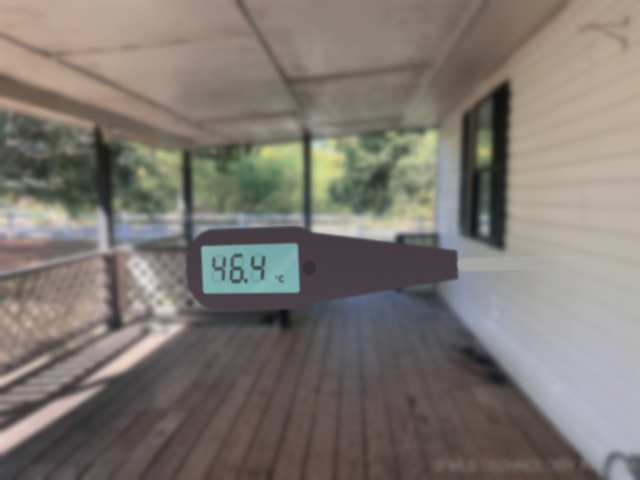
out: °C 46.4
